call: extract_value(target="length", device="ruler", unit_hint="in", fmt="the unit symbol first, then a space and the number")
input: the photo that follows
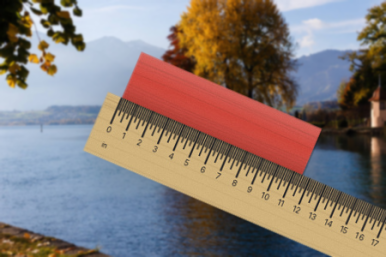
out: in 11.5
